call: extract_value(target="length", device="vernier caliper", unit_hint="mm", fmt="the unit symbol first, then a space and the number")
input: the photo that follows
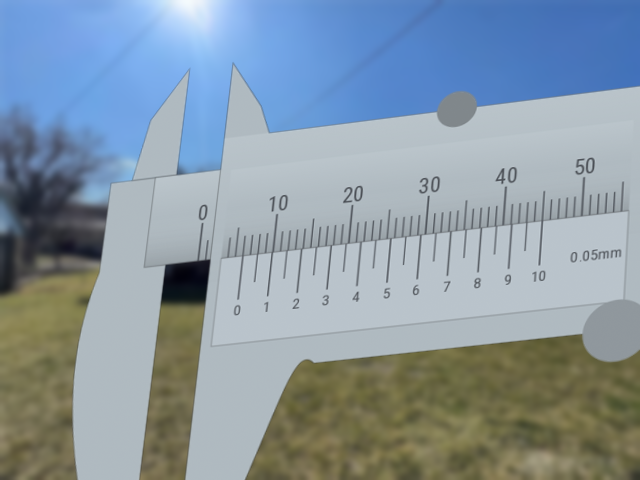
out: mm 6.0
